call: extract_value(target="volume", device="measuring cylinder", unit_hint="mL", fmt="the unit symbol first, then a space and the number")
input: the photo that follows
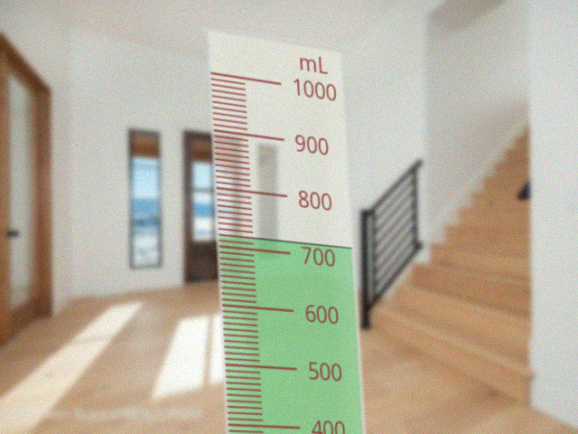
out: mL 720
